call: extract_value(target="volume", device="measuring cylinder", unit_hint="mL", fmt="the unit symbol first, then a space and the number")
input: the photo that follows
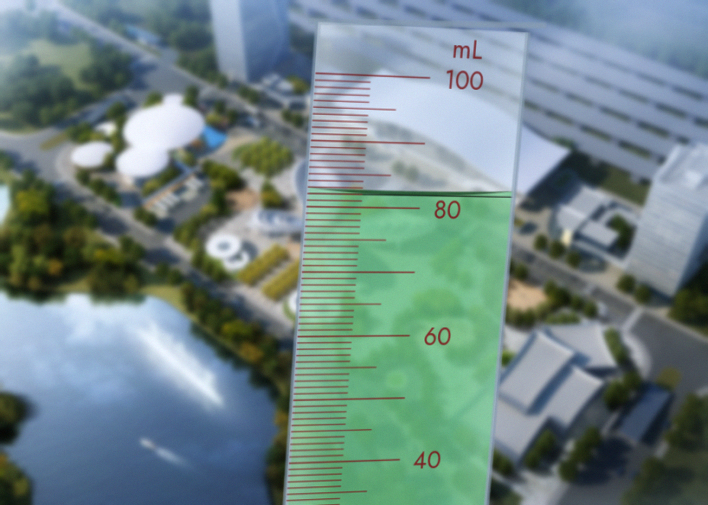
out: mL 82
